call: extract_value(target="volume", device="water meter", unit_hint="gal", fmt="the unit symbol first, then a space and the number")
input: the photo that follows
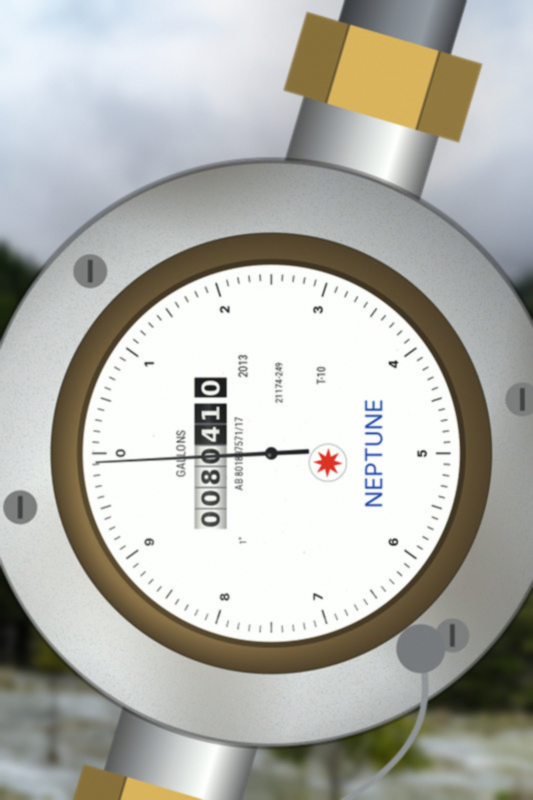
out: gal 80409.9
